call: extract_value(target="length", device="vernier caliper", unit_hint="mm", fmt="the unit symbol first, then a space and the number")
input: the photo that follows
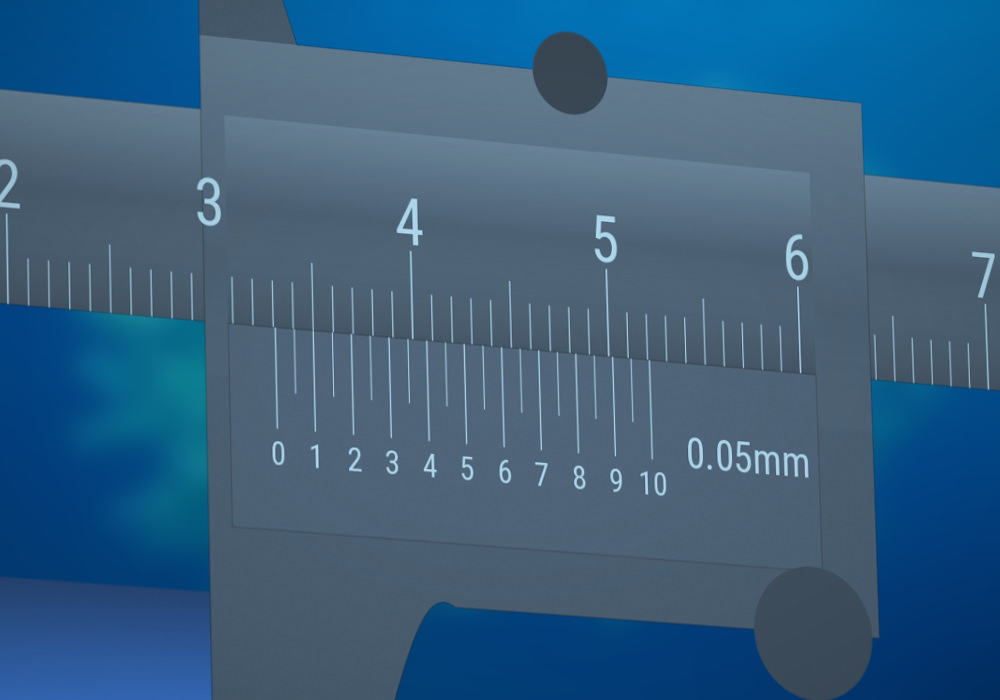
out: mm 33.1
